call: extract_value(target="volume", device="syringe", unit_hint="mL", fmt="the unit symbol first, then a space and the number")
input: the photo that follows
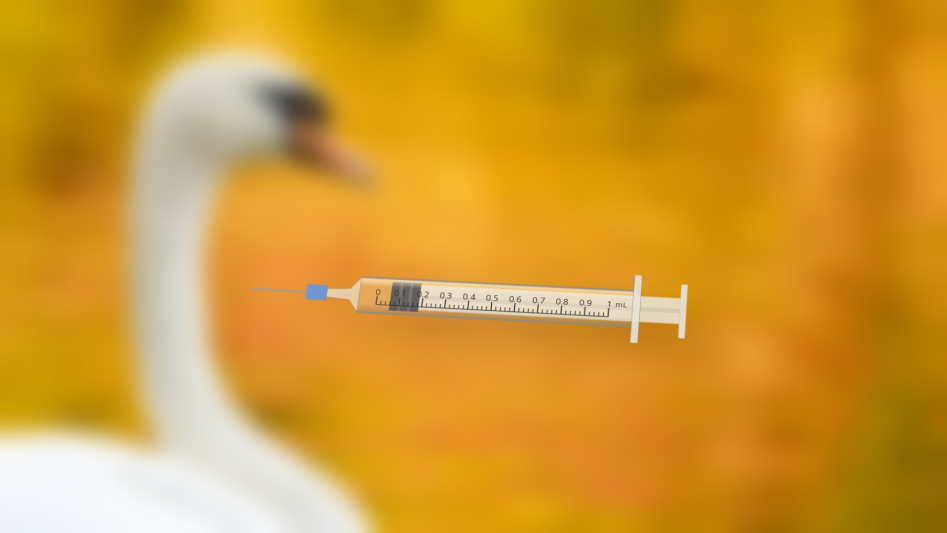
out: mL 0.06
